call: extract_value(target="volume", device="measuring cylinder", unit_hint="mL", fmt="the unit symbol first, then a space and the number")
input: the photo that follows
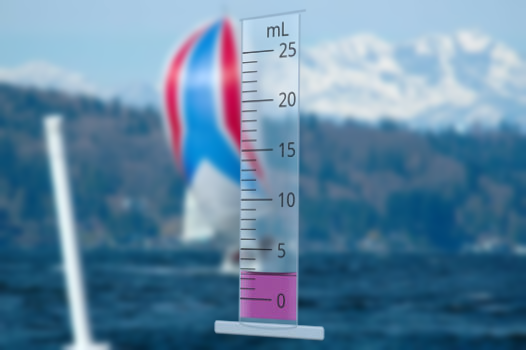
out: mL 2.5
